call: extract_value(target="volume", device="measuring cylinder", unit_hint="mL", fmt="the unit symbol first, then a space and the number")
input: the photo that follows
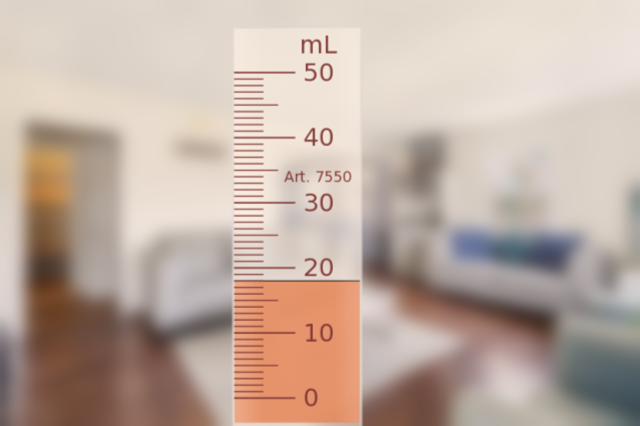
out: mL 18
